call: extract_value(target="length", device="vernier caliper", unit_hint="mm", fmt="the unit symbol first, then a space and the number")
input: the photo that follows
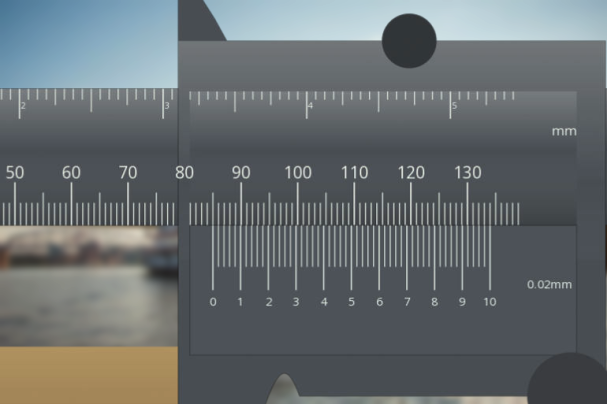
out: mm 85.0
